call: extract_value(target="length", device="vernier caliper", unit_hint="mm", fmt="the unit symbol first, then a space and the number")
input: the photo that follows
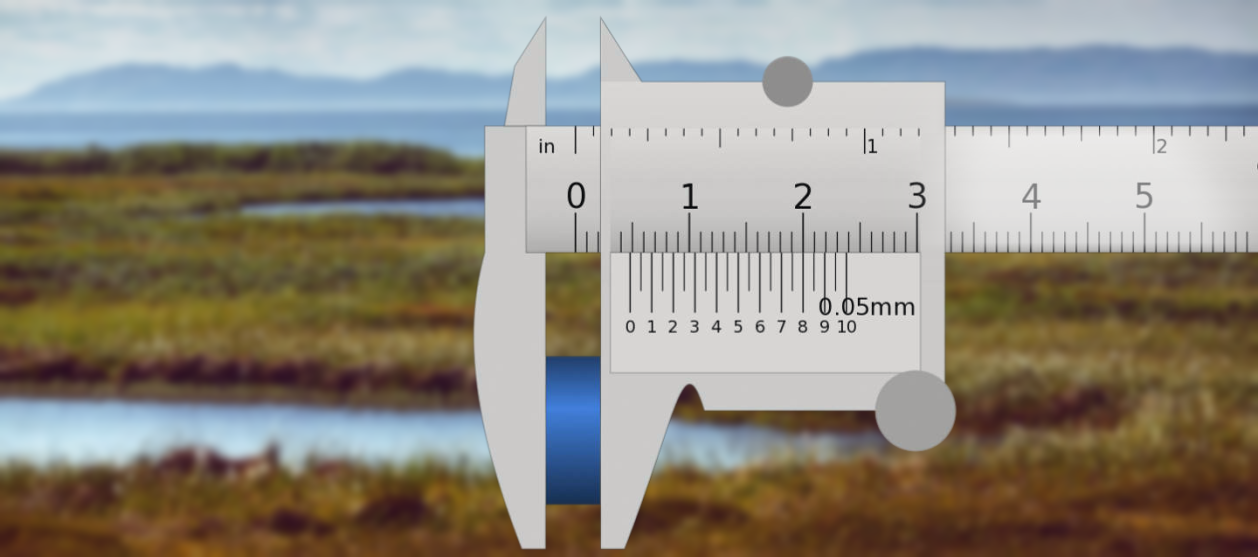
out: mm 4.8
